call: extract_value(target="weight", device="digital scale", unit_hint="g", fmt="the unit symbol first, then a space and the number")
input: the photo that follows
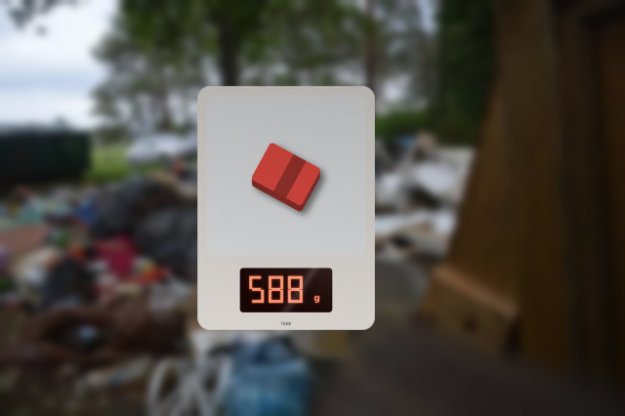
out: g 588
